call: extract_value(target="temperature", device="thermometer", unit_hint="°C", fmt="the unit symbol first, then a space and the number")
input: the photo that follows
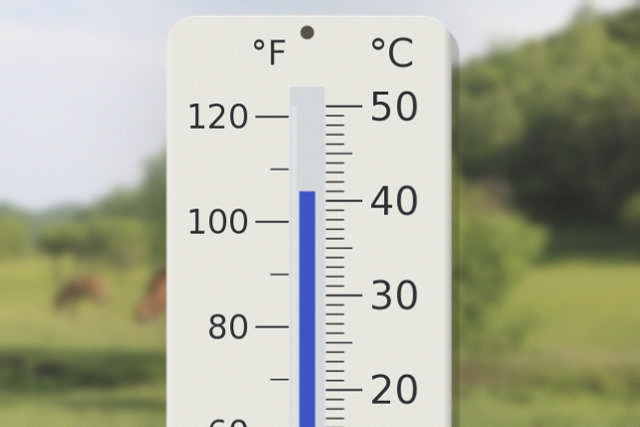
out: °C 41
